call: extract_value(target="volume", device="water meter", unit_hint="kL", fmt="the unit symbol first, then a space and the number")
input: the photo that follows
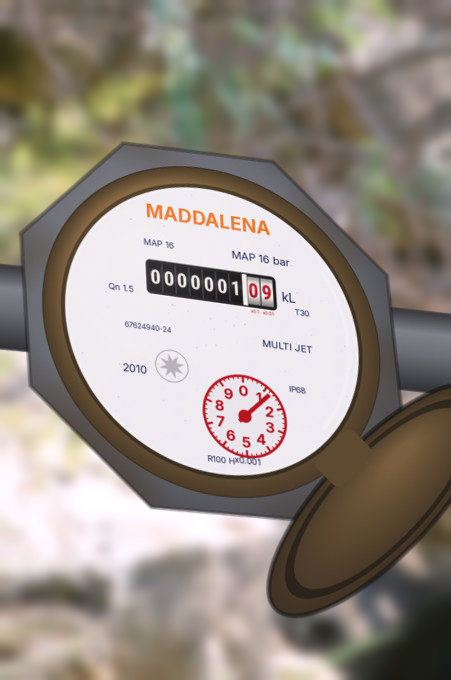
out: kL 1.091
